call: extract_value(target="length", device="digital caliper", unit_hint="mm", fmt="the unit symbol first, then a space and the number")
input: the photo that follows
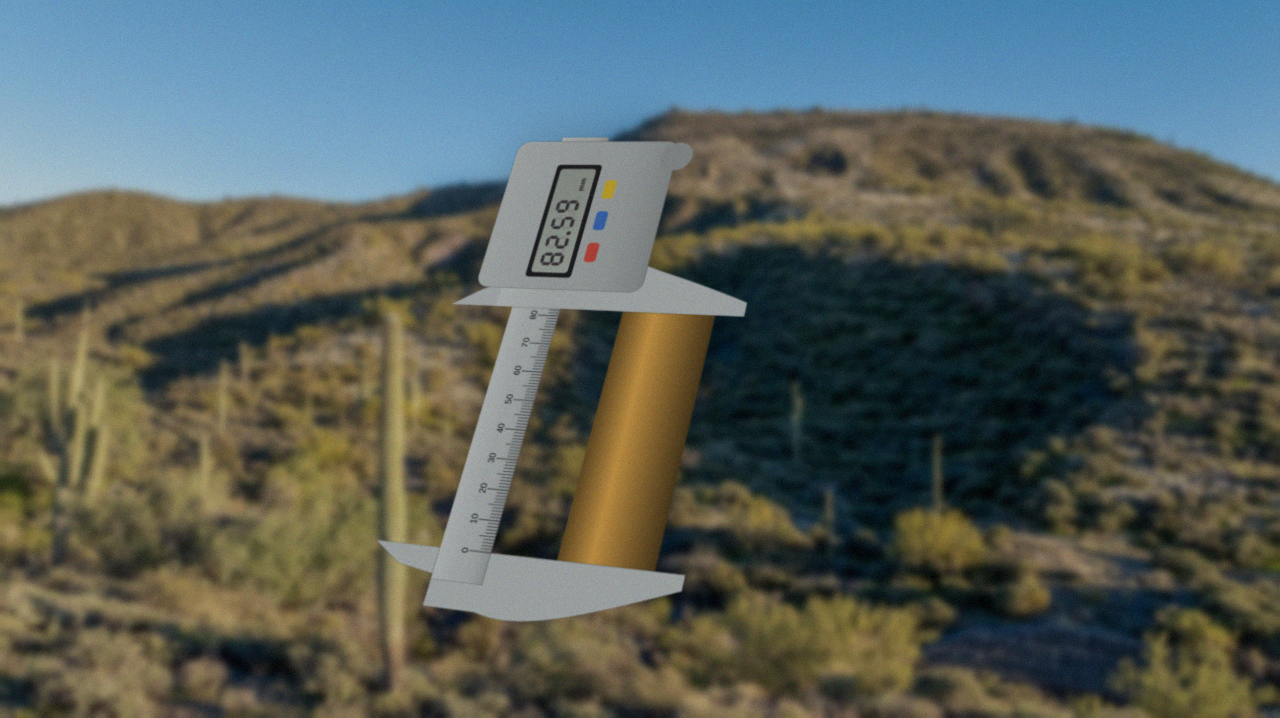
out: mm 82.59
